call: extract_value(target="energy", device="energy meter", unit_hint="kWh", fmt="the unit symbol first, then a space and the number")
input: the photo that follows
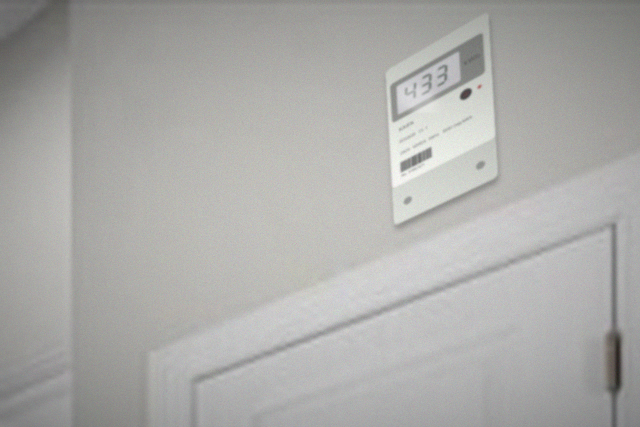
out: kWh 433
